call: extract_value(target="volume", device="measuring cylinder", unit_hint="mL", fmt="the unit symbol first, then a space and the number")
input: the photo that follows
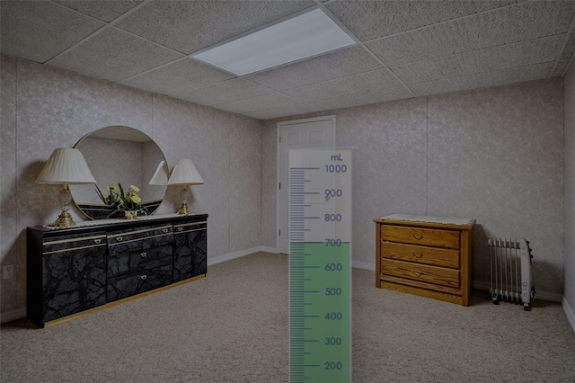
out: mL 700
